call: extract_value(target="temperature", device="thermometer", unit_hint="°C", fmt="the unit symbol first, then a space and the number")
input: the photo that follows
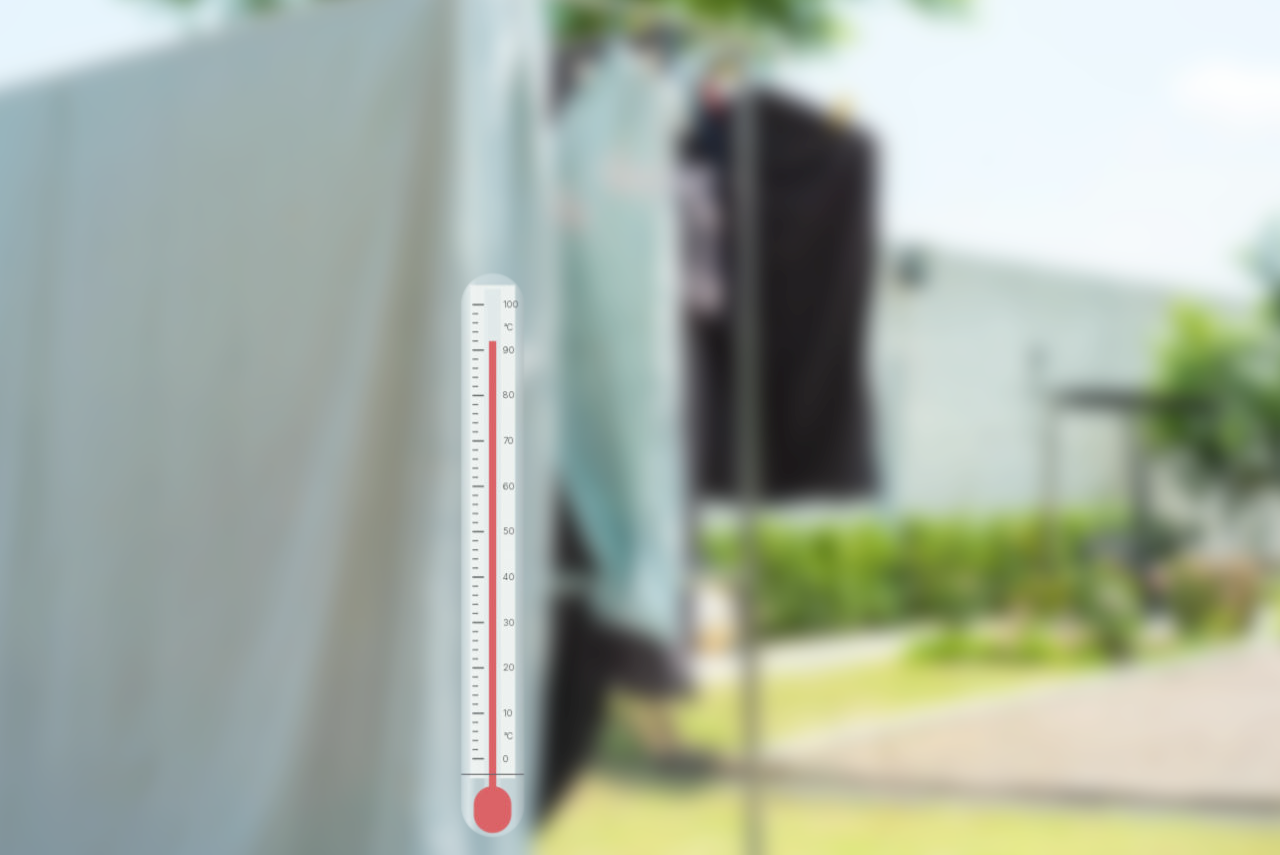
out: °C 92
